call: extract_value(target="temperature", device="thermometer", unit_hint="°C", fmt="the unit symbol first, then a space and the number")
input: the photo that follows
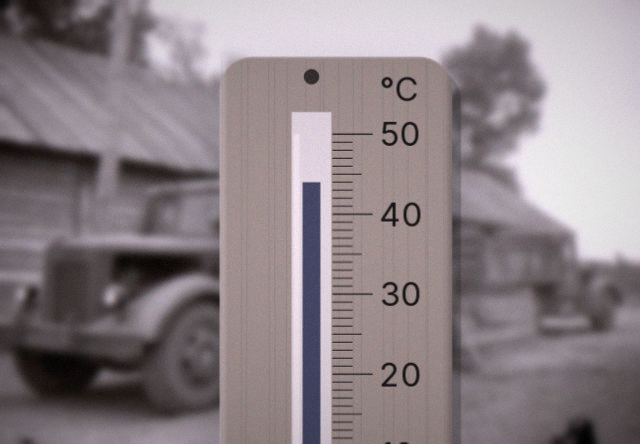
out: °C 44
